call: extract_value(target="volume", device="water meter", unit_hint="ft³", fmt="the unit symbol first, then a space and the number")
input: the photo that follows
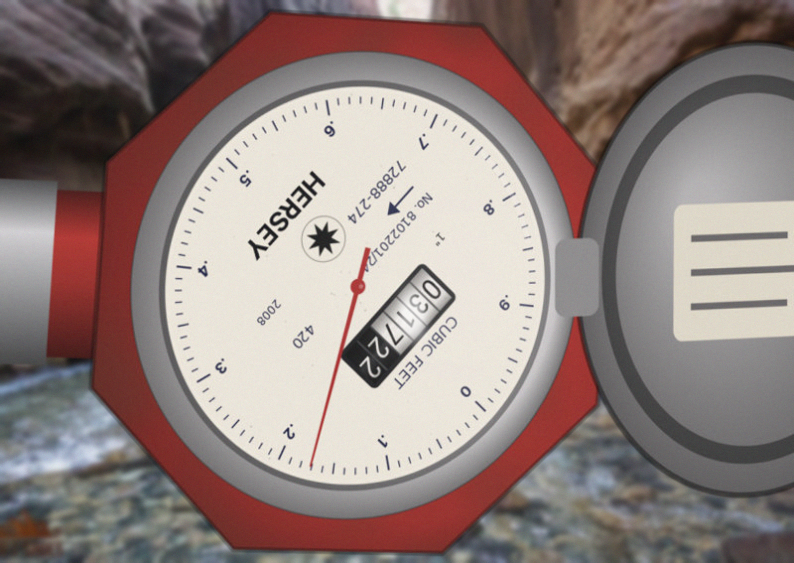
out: ft³ 31722.17
